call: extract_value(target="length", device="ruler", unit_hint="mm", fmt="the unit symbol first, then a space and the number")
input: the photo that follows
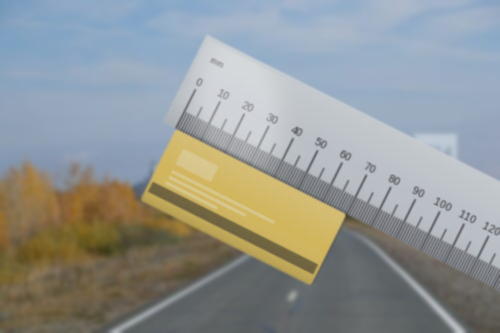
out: mm 70
